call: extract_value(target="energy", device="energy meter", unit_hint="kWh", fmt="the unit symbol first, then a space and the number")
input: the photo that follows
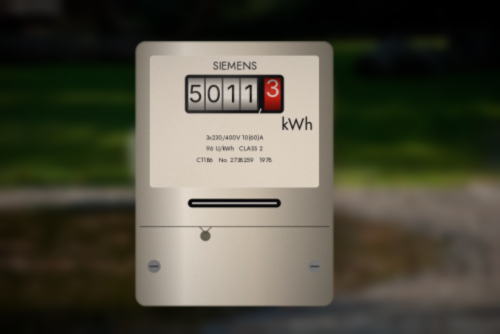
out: kWh 5011.3
